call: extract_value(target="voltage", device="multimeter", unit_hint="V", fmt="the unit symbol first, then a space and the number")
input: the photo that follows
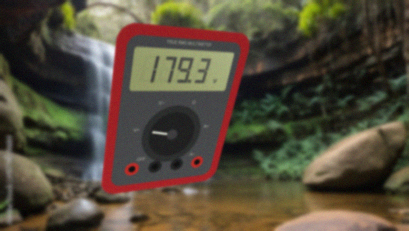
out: V 179.3
